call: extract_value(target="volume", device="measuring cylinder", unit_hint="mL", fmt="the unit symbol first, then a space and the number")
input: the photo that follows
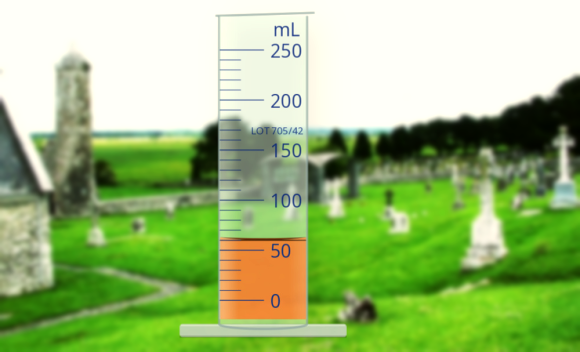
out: mL 60
